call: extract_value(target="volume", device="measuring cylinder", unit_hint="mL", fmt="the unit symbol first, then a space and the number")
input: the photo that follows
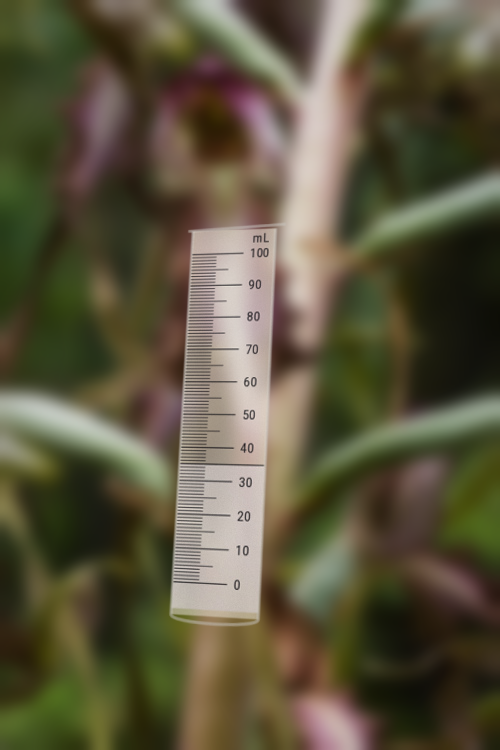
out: mL 35
